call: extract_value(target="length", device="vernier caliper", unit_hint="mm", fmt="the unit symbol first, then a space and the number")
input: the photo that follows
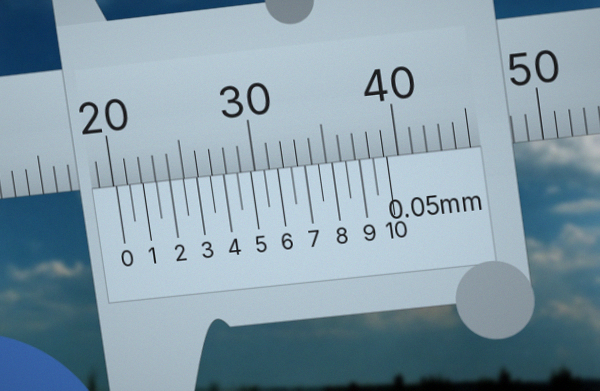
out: mm 20.2
